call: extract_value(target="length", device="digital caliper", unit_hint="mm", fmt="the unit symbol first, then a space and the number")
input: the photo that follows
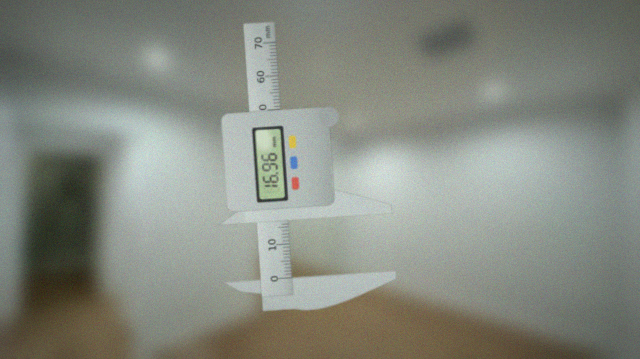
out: mm 16.96
